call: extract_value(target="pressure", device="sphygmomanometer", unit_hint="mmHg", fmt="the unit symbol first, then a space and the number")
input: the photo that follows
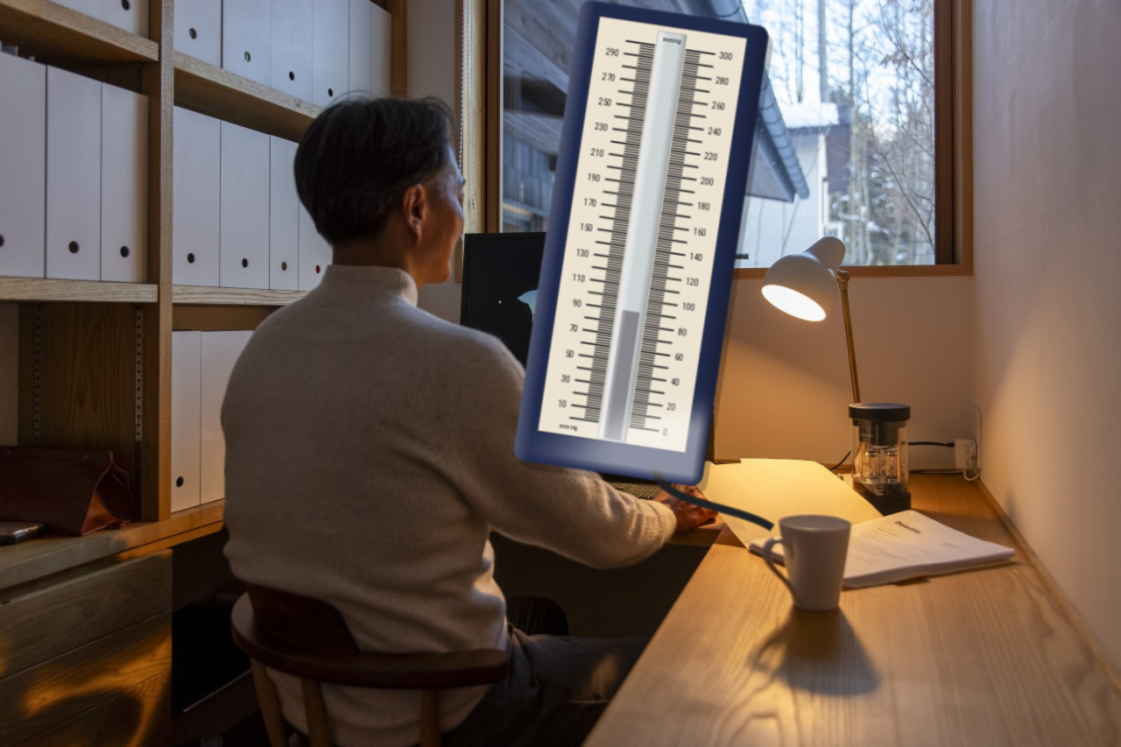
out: mmHg 90
